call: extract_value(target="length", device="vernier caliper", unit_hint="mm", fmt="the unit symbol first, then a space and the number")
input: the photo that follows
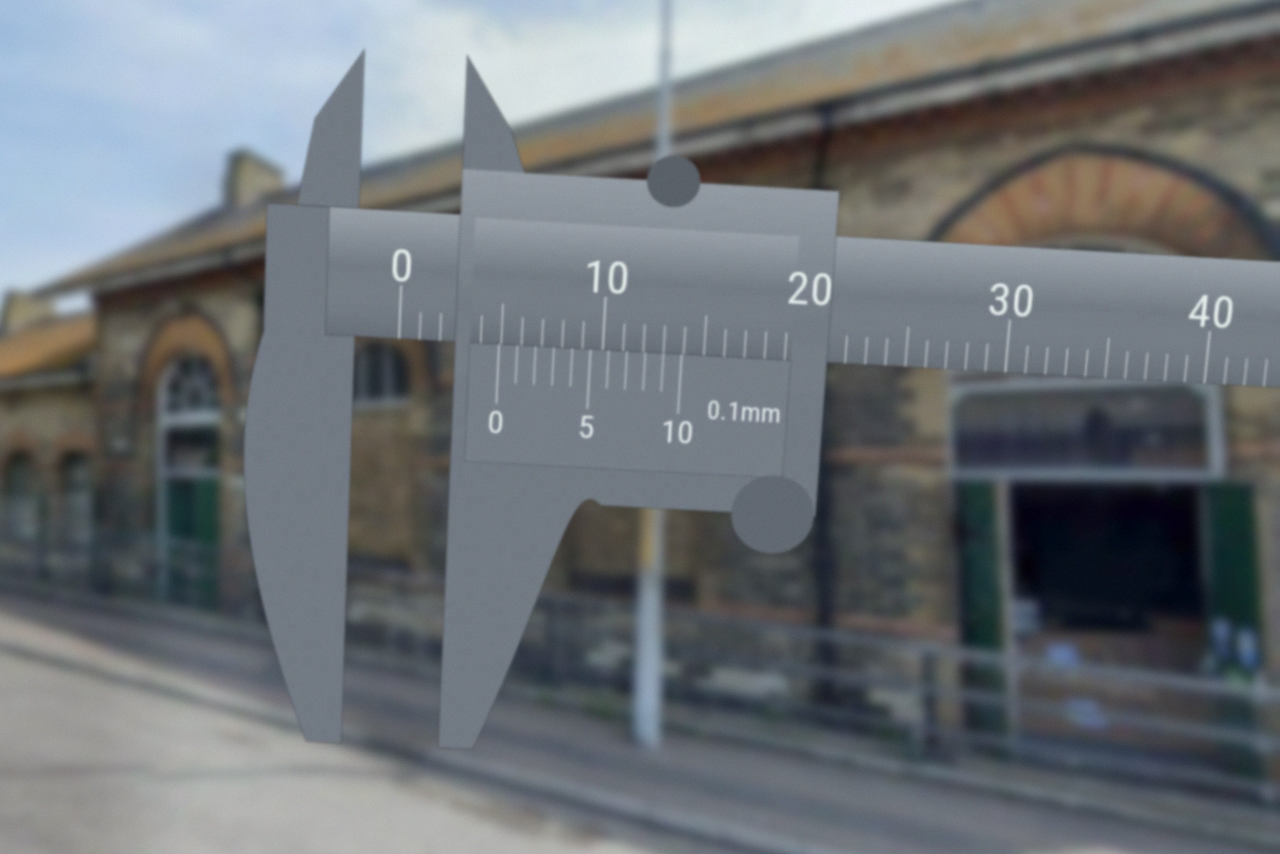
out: mm 4.9
